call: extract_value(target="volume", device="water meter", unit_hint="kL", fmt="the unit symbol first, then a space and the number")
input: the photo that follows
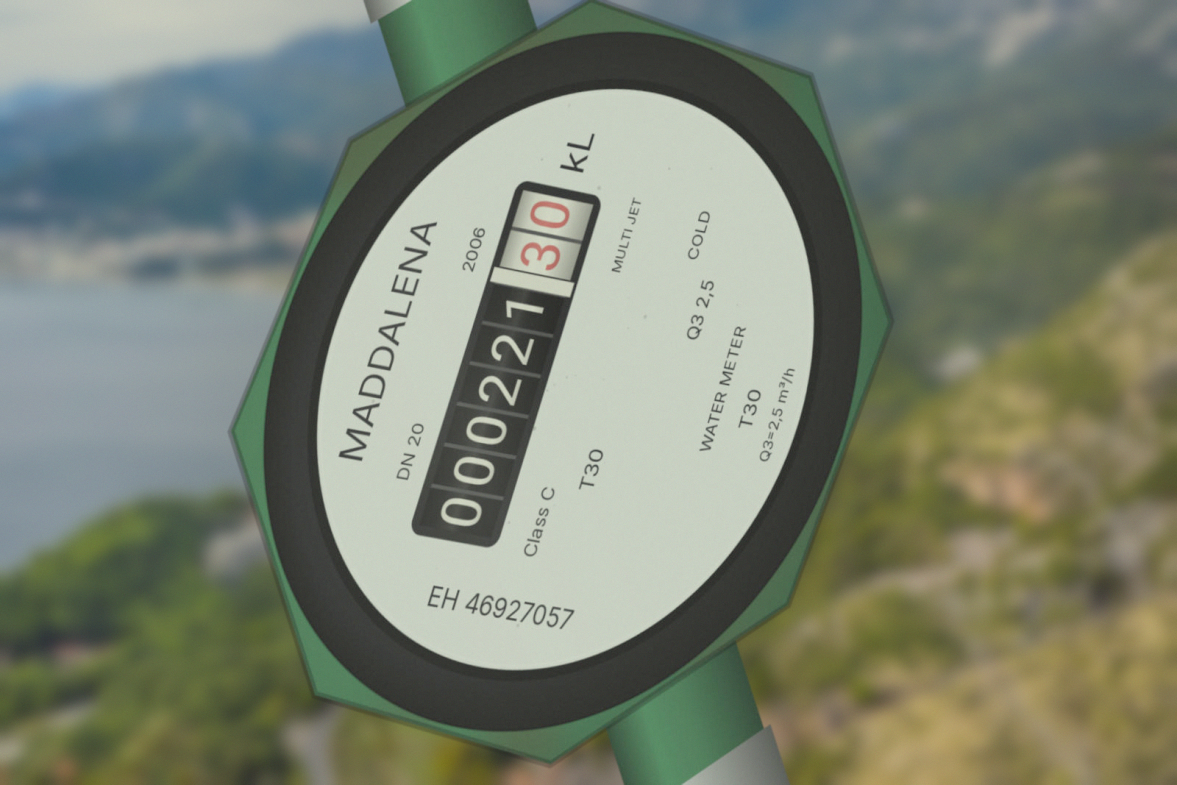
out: kL 221.30
